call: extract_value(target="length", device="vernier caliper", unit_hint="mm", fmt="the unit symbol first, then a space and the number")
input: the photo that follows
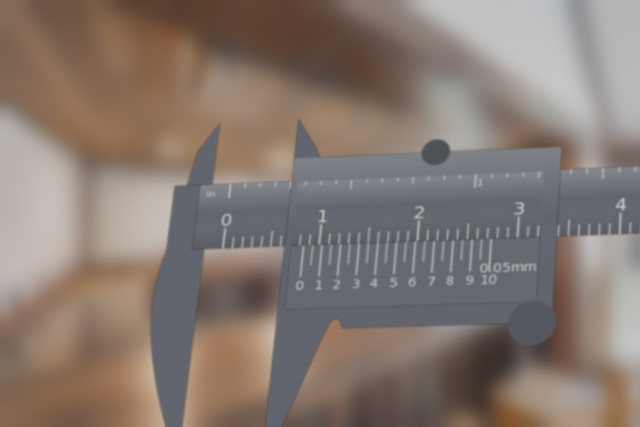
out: mm 8.4
